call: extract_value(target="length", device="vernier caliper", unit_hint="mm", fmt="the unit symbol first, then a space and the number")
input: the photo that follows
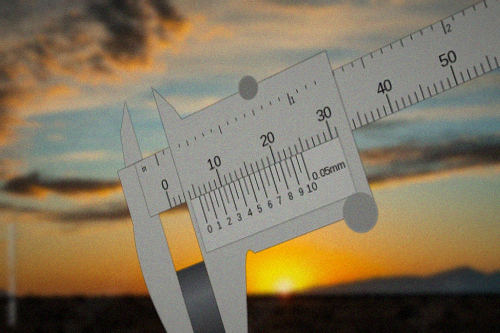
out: mm 5.6
